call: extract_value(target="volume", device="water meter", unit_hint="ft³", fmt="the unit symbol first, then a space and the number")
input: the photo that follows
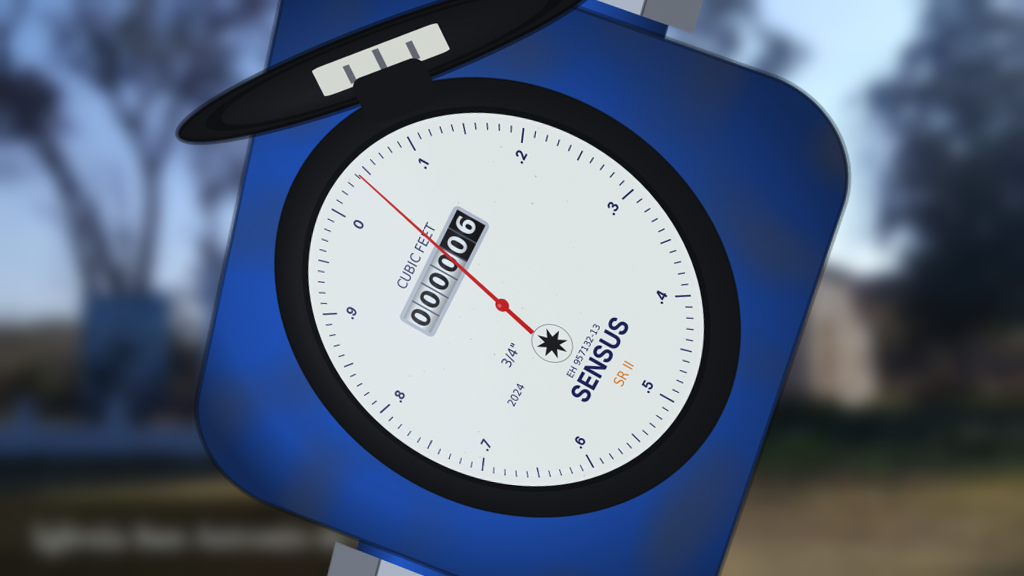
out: ft³ 6.04
